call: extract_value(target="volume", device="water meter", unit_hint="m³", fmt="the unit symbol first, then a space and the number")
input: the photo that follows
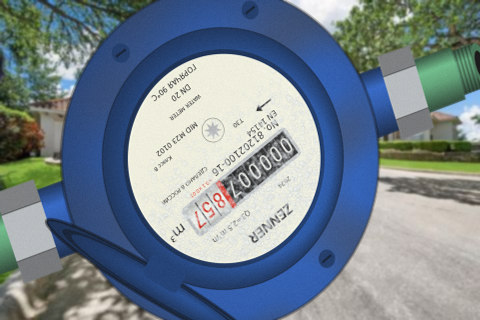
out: m³ 7.857
